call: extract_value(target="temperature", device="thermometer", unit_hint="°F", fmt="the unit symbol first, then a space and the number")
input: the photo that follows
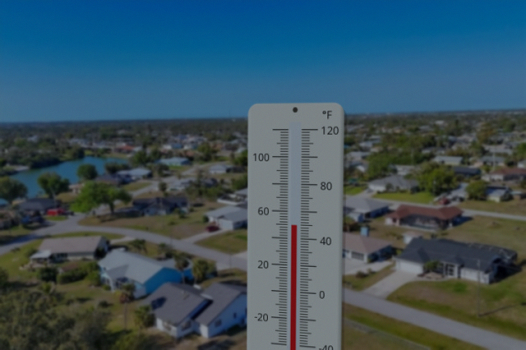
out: °F 50
